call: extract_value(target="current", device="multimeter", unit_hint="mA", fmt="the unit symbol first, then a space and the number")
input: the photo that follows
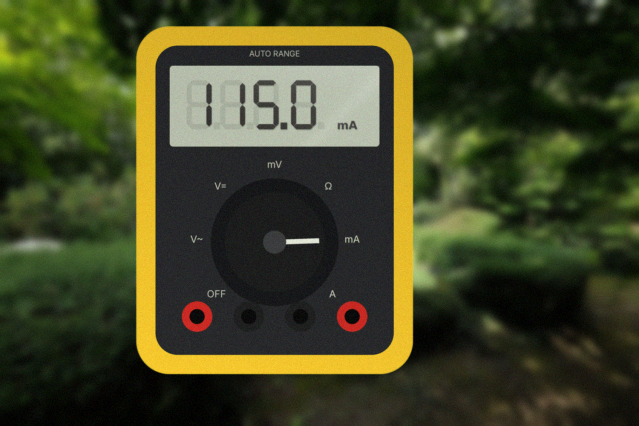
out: mA 115.0
